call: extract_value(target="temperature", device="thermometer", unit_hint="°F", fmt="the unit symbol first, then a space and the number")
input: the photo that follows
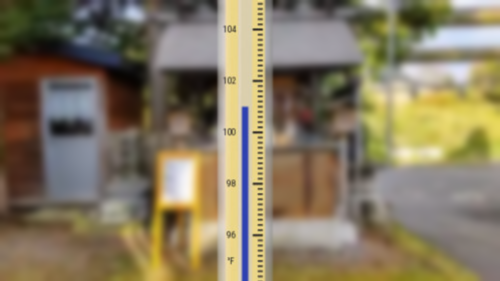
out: °F 101
